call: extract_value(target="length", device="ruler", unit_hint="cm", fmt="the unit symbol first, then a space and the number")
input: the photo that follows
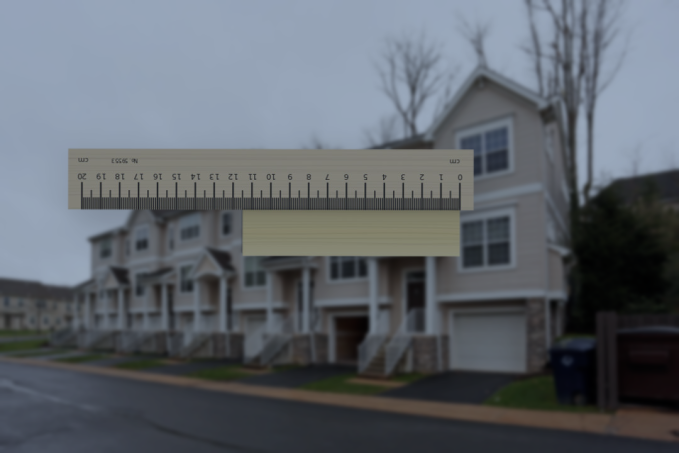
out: cm 11.5
